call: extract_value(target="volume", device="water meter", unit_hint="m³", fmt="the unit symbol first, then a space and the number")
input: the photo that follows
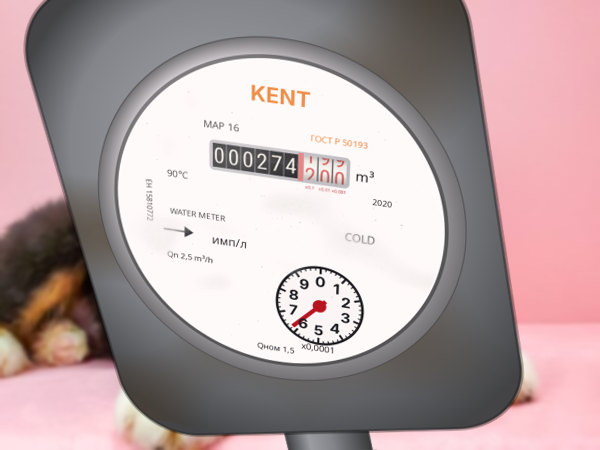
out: m³ 274.1996
